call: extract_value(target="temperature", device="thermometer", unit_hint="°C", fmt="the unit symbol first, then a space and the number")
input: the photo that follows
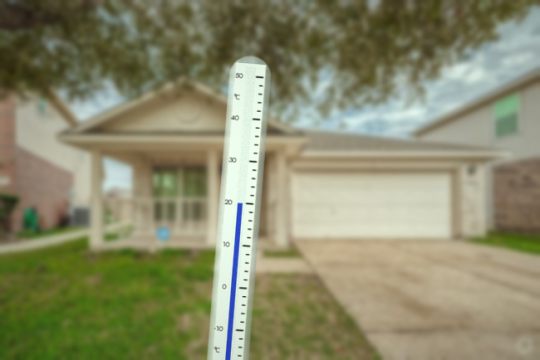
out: °C 20
